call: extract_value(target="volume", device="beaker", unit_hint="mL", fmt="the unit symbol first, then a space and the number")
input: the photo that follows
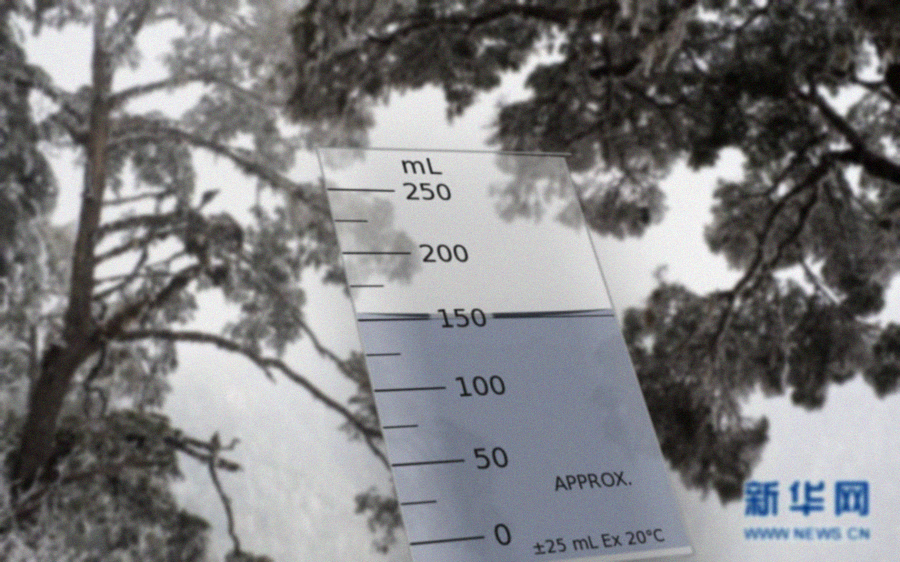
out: mL 150
